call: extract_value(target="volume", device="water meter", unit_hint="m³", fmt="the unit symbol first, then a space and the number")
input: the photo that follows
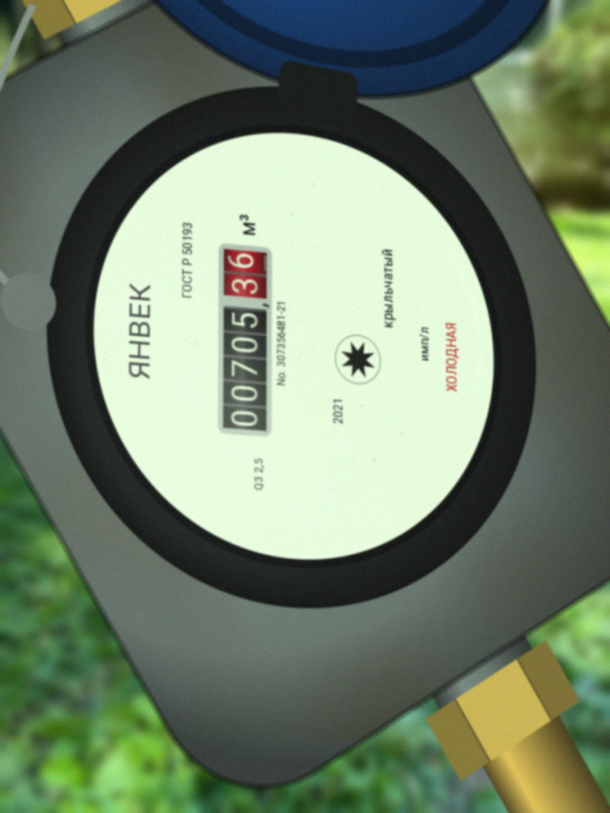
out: m³ 705.36
